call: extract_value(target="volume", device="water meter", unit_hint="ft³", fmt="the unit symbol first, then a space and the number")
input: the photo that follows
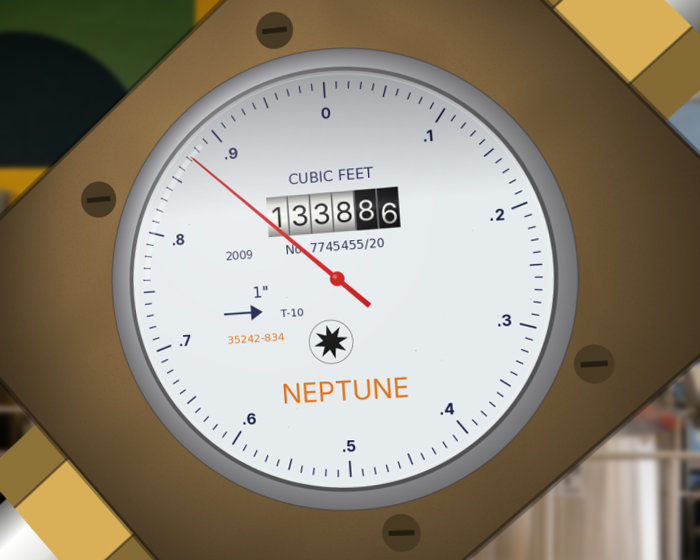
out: ft³ 133885.87
